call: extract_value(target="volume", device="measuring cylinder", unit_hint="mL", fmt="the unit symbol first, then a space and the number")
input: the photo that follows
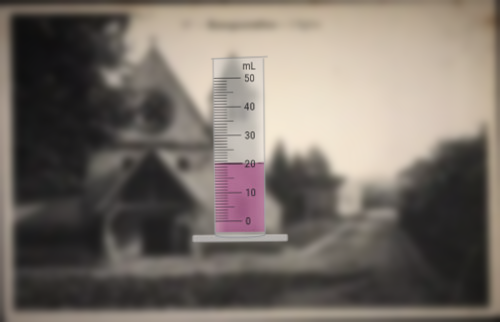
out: mL 20
